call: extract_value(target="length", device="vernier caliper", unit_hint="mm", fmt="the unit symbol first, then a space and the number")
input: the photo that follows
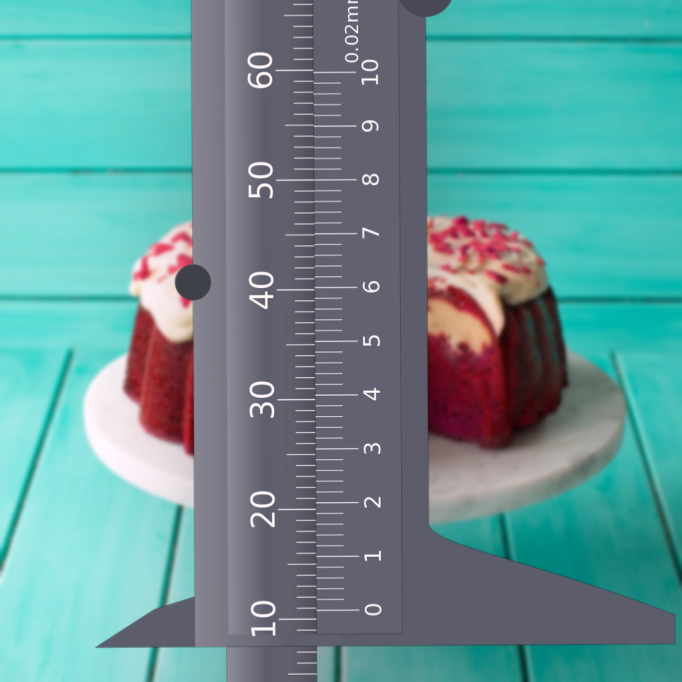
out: mm 10.8
